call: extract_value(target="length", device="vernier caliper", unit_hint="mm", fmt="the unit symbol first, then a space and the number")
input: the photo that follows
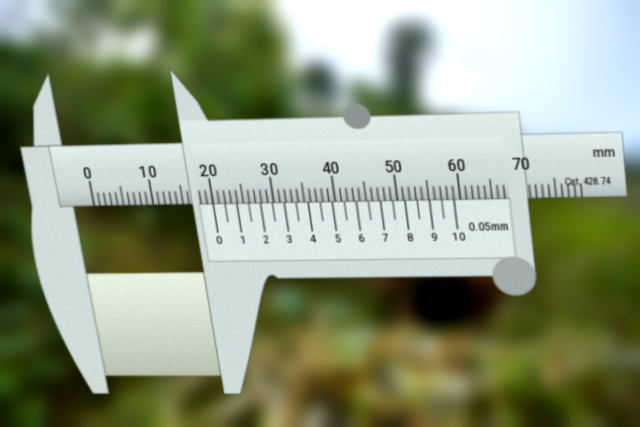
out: mm 20.0
